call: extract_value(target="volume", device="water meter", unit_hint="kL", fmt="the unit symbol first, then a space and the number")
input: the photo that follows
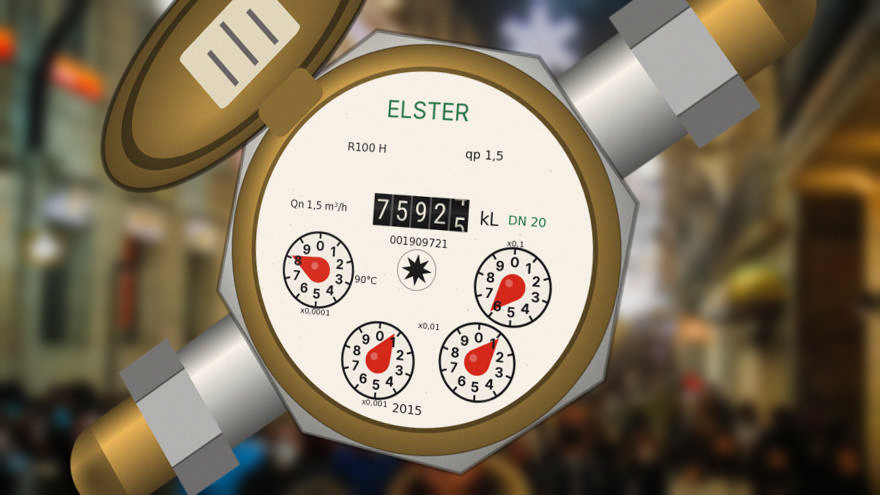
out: kL 75924.6108
